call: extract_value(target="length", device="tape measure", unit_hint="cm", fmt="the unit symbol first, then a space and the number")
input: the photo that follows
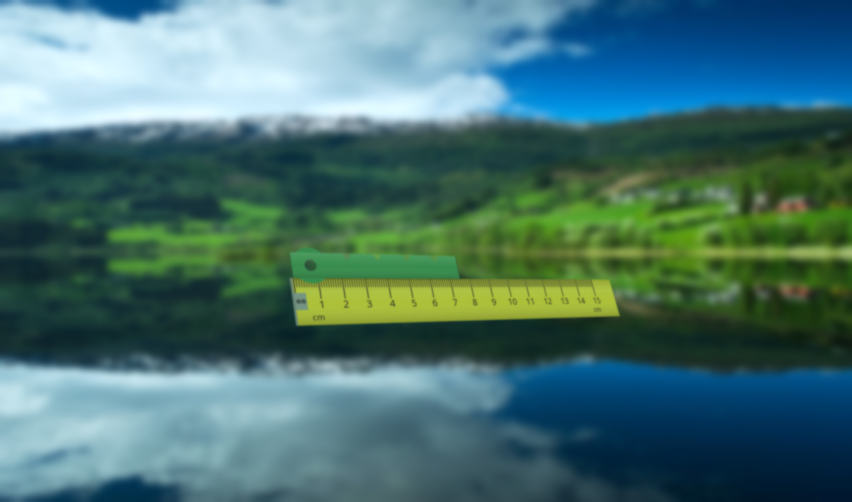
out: cm 7.5
